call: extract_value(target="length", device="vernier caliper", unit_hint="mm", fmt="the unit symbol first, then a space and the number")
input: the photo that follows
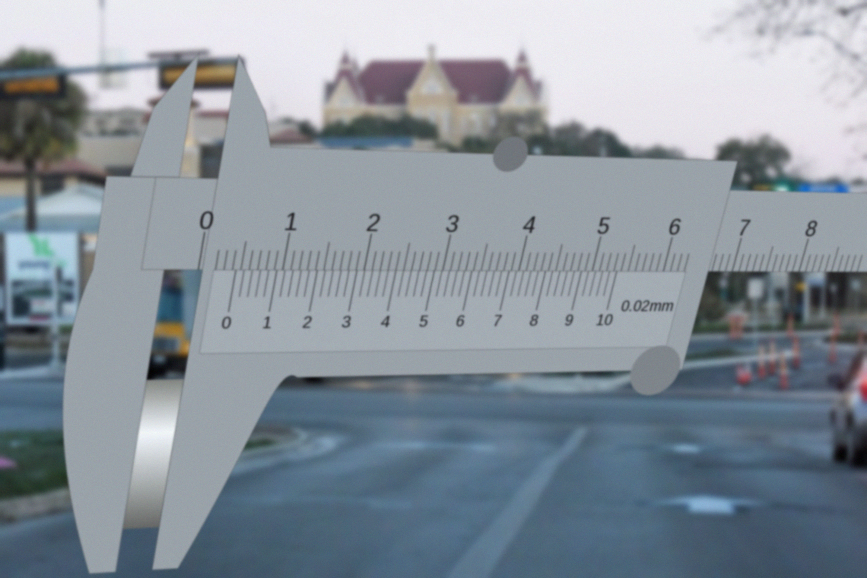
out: mm 4.4
